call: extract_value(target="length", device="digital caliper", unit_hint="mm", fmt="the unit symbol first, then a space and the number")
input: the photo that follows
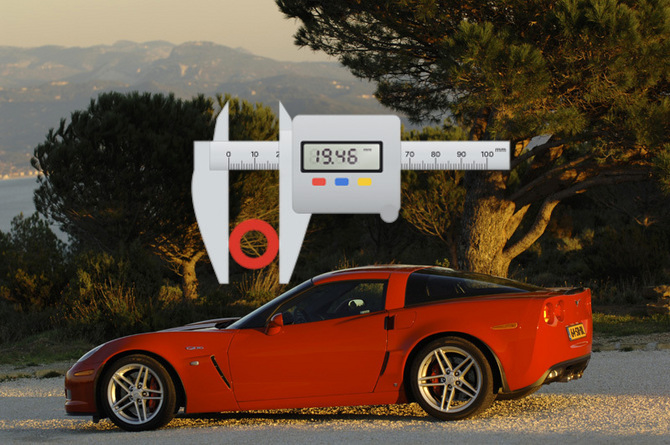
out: mm 19.46
